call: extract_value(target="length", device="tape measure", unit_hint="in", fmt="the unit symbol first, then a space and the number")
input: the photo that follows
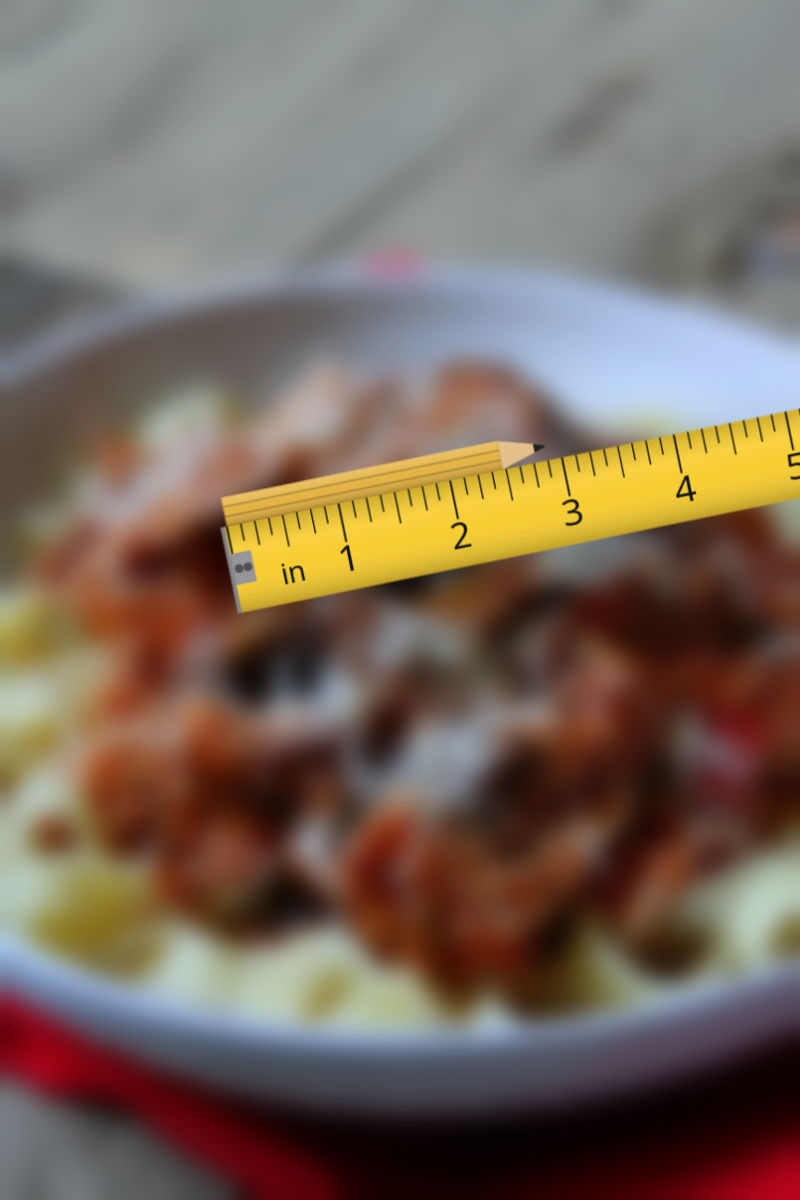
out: in 2.875
